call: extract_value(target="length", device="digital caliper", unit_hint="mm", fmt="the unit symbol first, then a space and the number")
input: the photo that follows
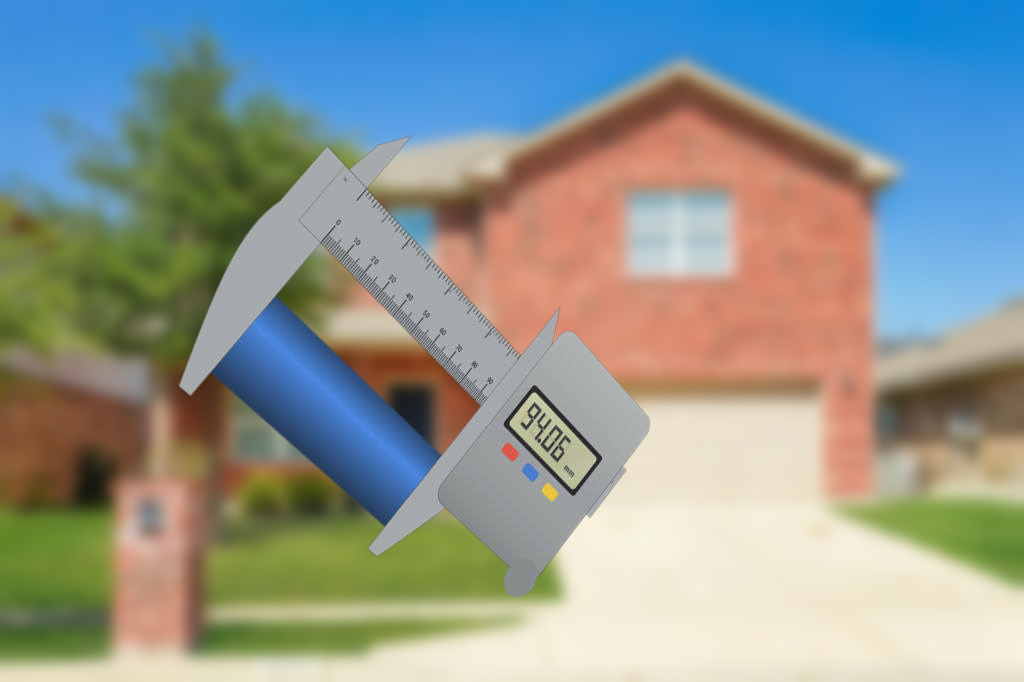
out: mm 94.06
